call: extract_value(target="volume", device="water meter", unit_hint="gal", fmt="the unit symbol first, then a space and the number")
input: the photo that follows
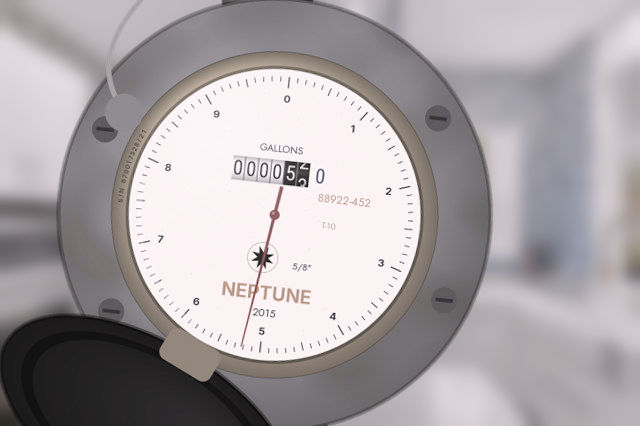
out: gal 525.2
